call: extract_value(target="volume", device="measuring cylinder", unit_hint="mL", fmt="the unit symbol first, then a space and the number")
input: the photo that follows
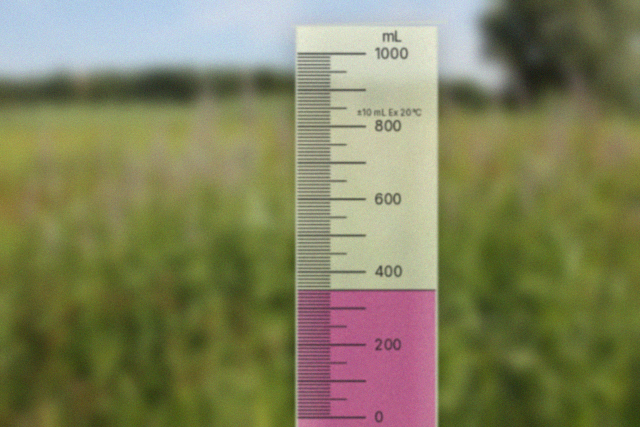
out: mL 350
